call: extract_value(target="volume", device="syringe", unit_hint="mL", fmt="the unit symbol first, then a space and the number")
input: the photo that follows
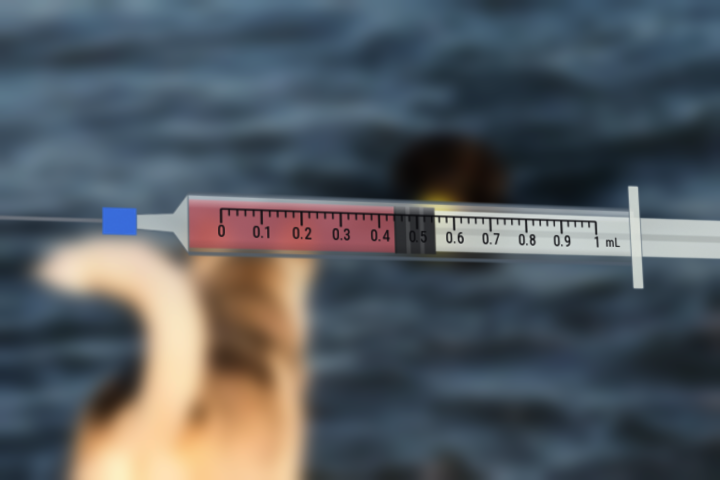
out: mL 0.44
